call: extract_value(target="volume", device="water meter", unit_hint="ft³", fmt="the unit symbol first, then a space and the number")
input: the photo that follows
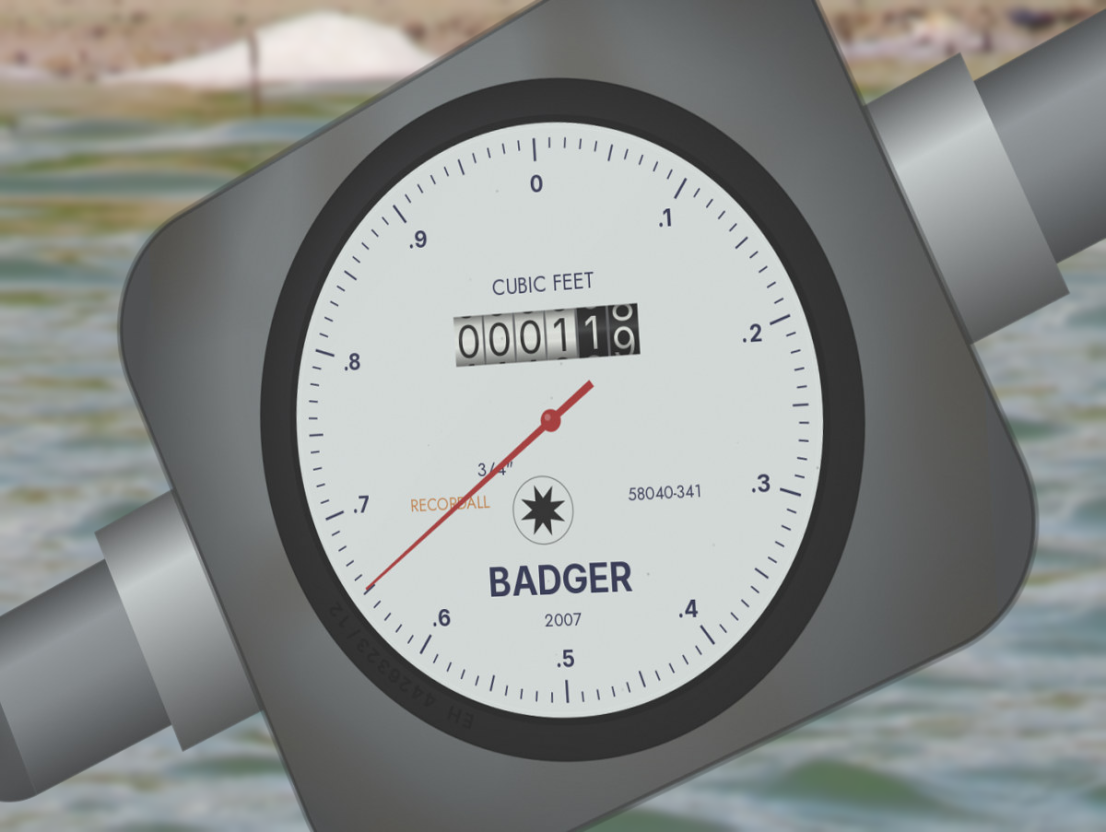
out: ft³ 118.65
